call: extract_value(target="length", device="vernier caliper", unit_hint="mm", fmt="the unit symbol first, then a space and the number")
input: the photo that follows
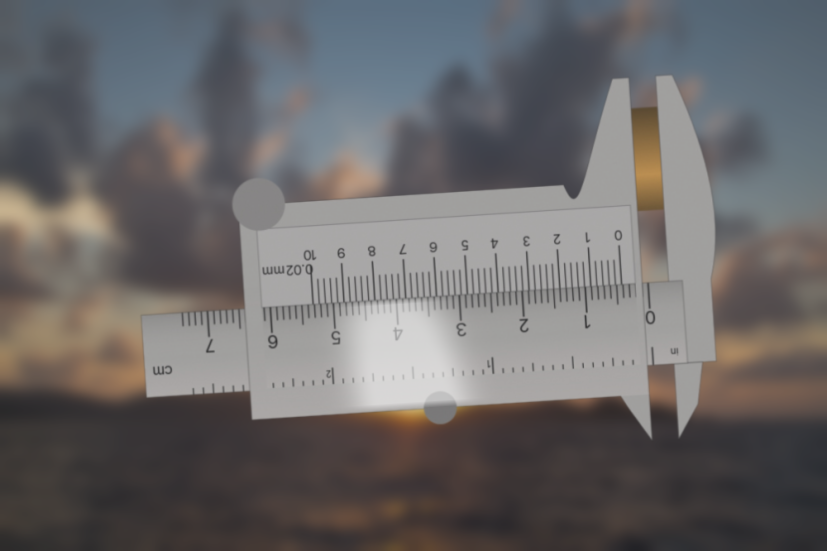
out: mm 4.2
